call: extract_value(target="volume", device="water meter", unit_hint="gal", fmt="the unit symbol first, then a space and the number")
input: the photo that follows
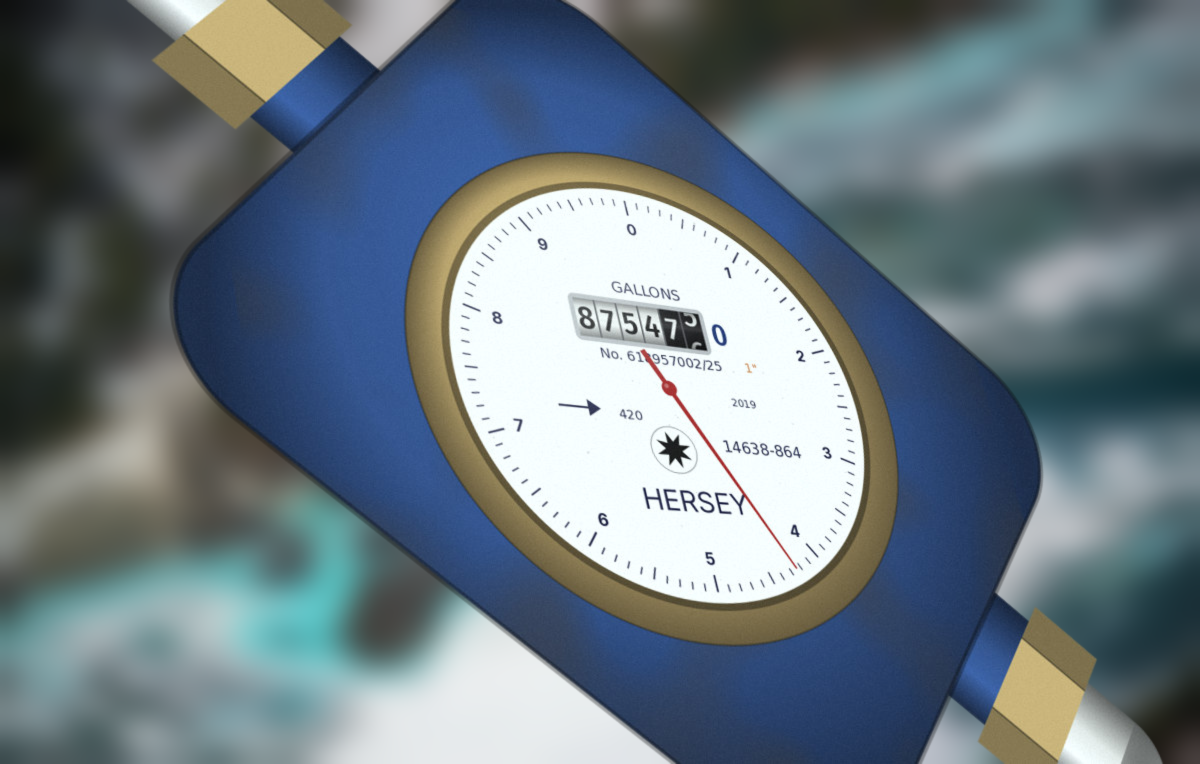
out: gal 8754754.2
